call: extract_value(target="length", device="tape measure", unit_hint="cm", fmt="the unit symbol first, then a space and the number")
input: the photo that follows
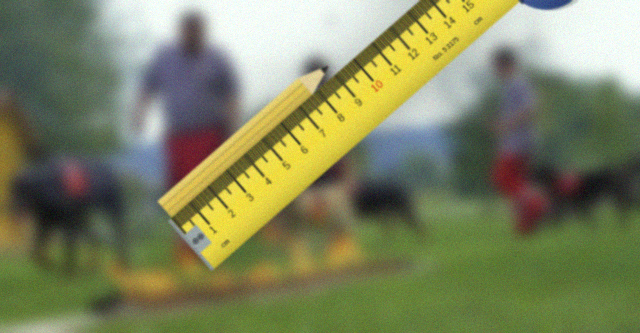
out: cm 9
